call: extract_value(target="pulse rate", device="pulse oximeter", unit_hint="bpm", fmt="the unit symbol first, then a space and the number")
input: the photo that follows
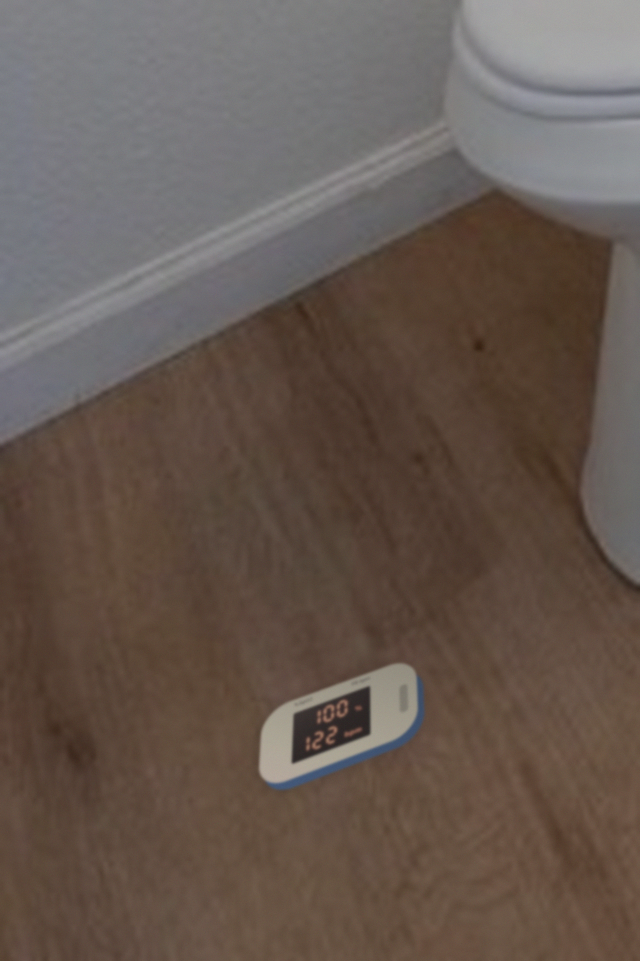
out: bpm 122
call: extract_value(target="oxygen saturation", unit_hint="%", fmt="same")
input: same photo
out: % 100
